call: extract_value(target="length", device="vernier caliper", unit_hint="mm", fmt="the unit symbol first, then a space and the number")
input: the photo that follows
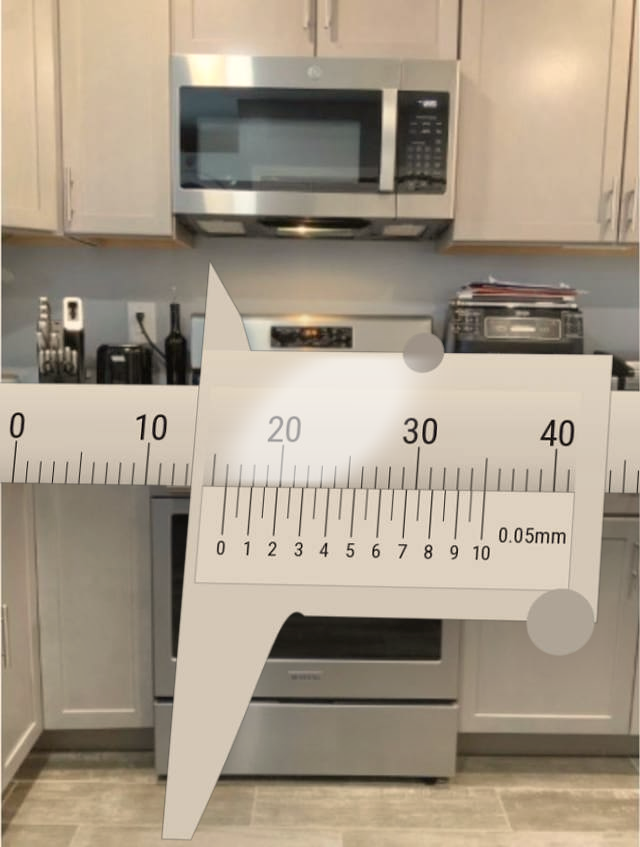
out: mm 16.0
